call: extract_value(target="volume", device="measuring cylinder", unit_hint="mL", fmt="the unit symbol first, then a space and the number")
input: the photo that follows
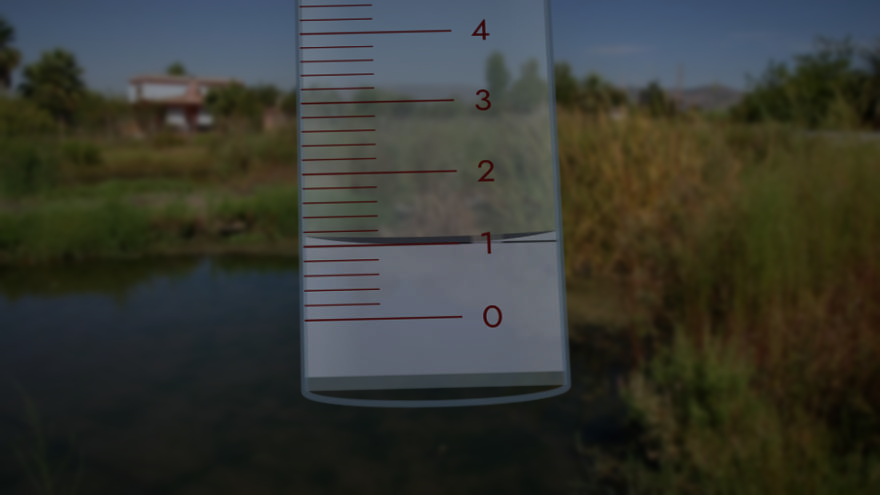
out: mL 1
